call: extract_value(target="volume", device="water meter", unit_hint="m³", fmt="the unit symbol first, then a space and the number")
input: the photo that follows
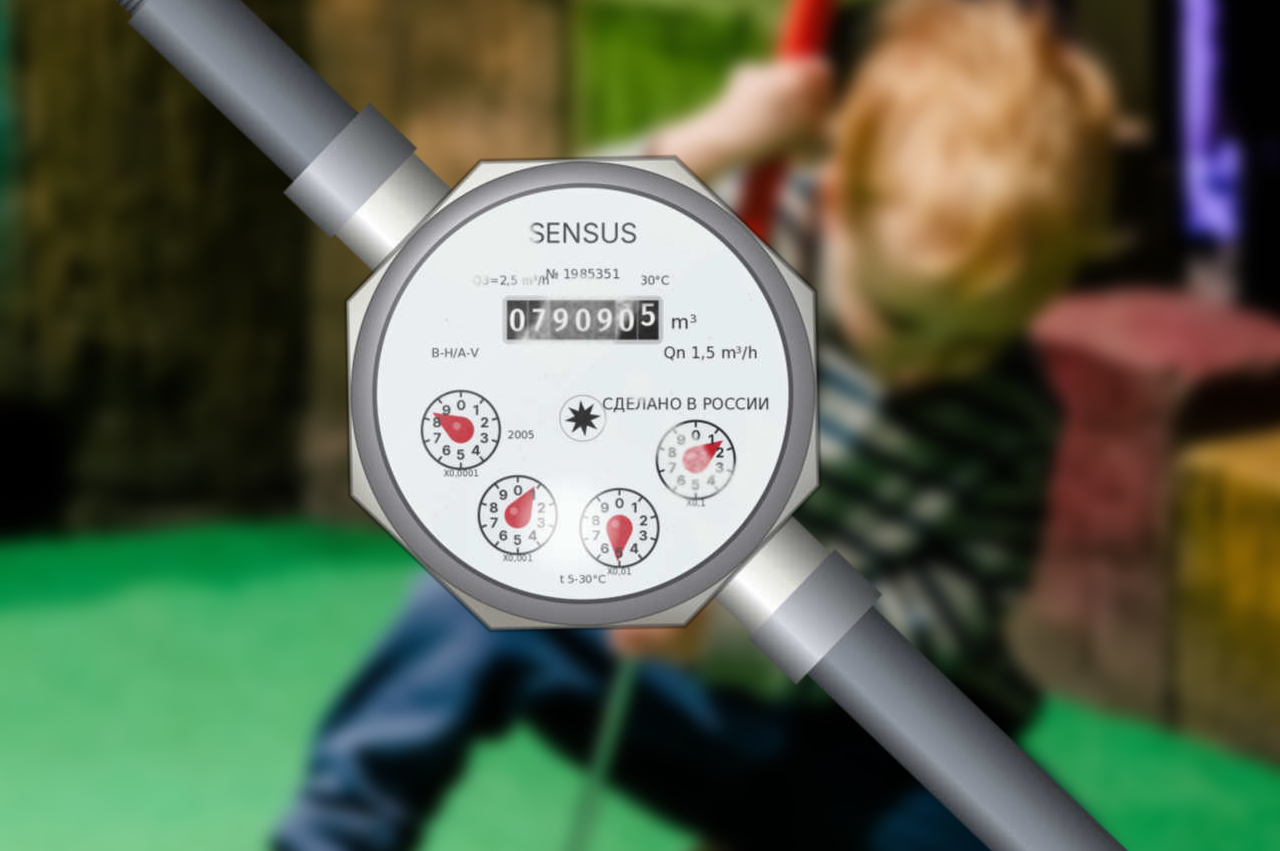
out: m³ 790905.1508
